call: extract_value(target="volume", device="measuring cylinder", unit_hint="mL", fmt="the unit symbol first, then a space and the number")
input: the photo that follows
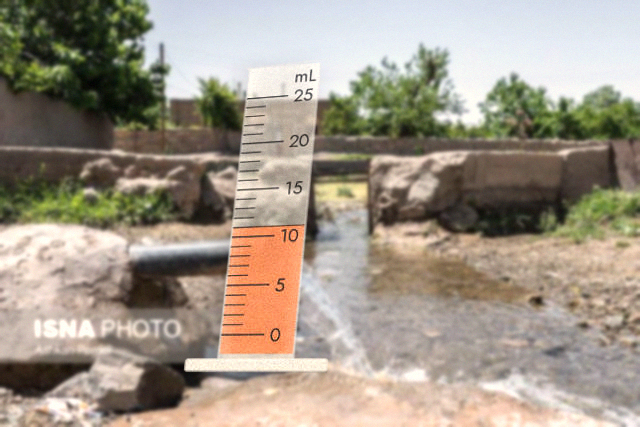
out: mL 11
